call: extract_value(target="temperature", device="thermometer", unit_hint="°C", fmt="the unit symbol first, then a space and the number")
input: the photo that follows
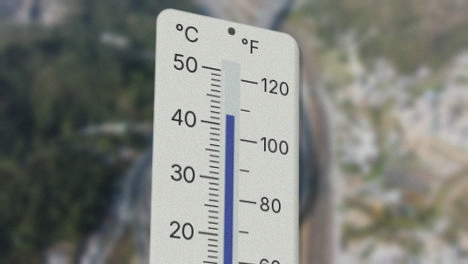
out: °C 42
